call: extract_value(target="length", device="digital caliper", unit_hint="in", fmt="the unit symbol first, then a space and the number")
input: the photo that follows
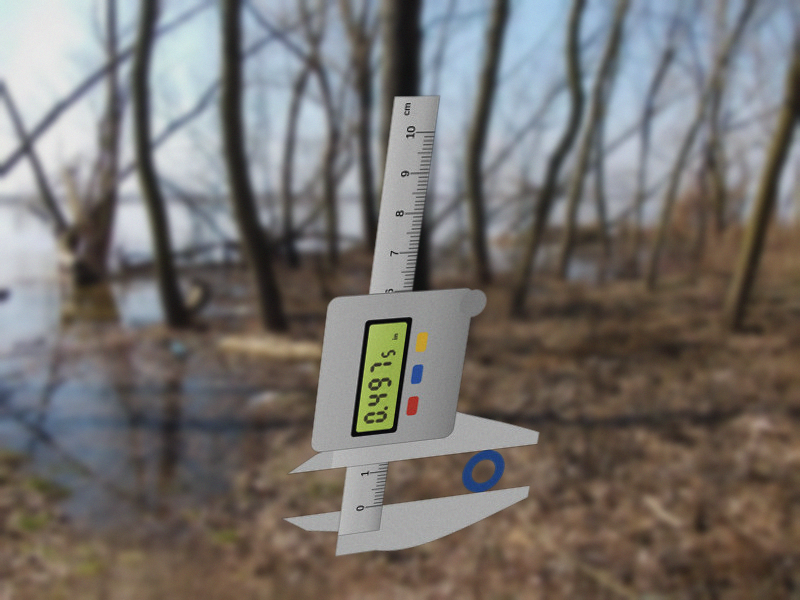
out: in 0.4975
